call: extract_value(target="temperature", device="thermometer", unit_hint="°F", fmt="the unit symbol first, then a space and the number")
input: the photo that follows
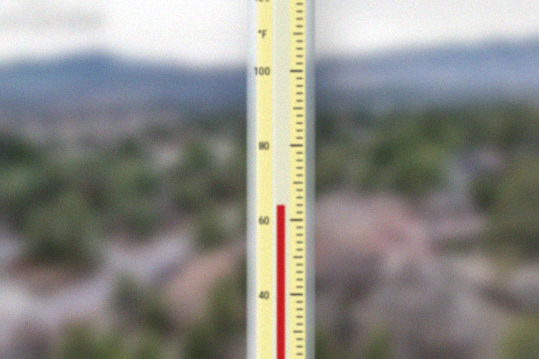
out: °F 64
